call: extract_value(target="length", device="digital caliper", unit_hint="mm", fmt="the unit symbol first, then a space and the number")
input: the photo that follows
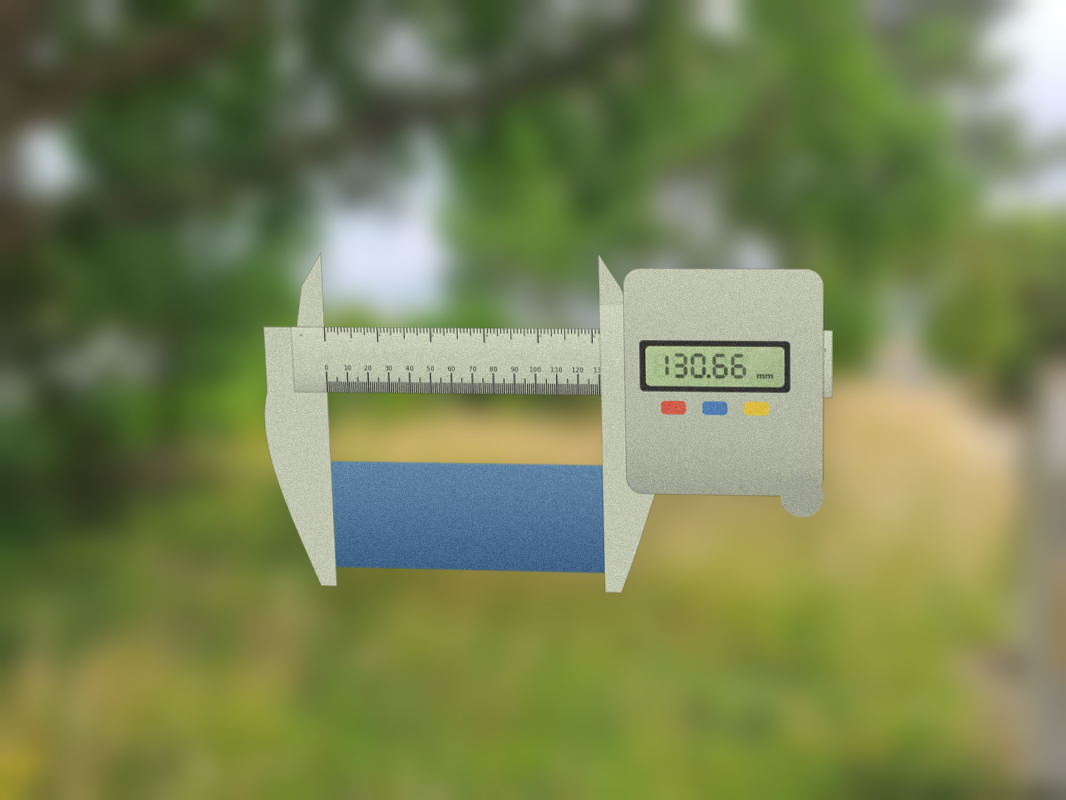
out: mm 130.66
